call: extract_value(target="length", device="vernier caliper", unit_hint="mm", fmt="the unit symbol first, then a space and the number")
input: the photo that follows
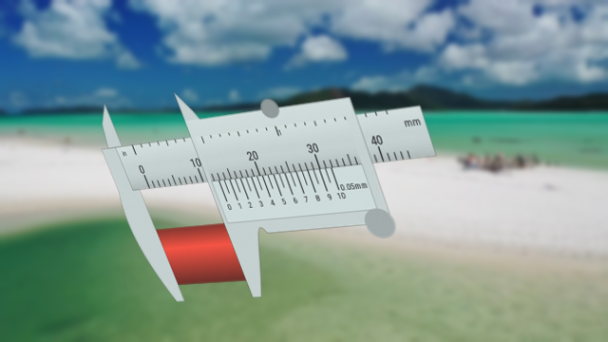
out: mm 12.8
